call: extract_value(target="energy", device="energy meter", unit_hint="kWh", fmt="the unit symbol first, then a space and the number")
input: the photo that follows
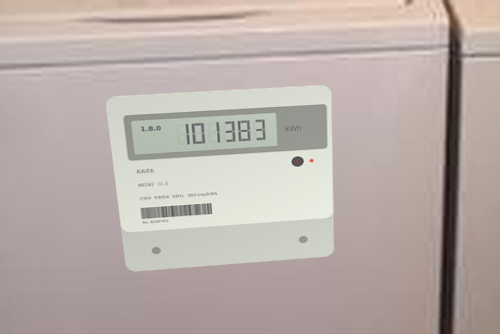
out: kWh 101383
